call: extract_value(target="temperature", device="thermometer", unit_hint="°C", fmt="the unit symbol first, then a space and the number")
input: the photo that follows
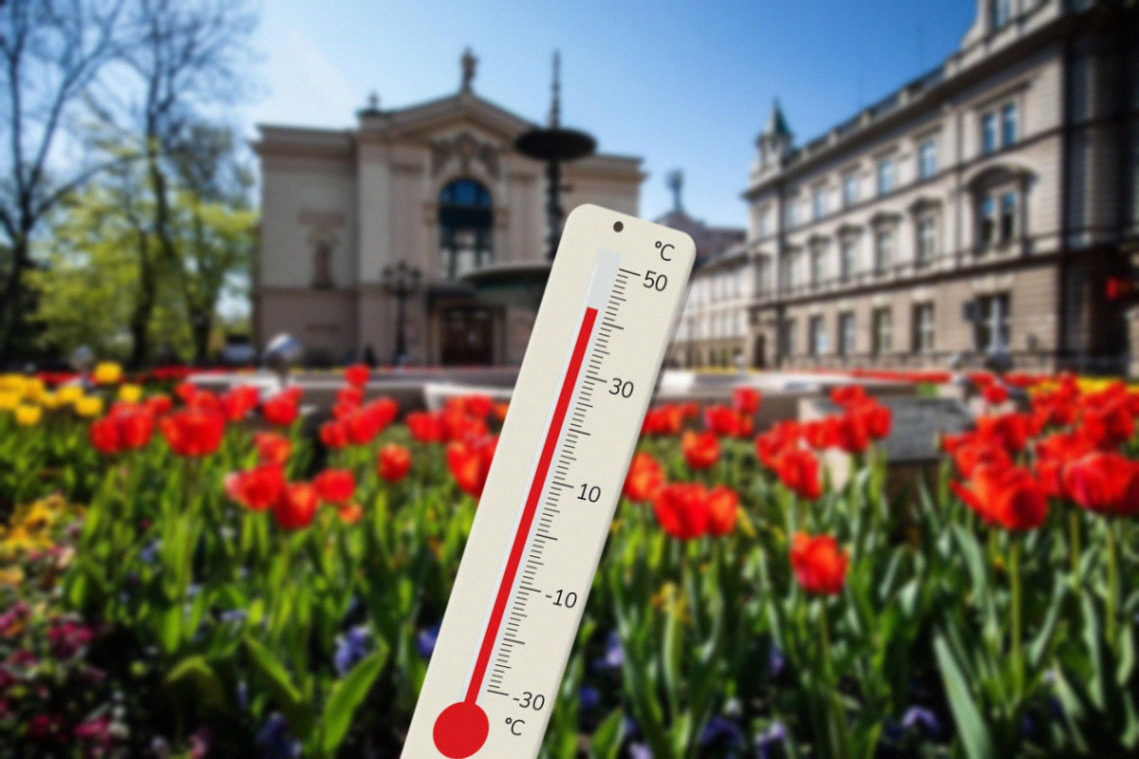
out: °C 42
